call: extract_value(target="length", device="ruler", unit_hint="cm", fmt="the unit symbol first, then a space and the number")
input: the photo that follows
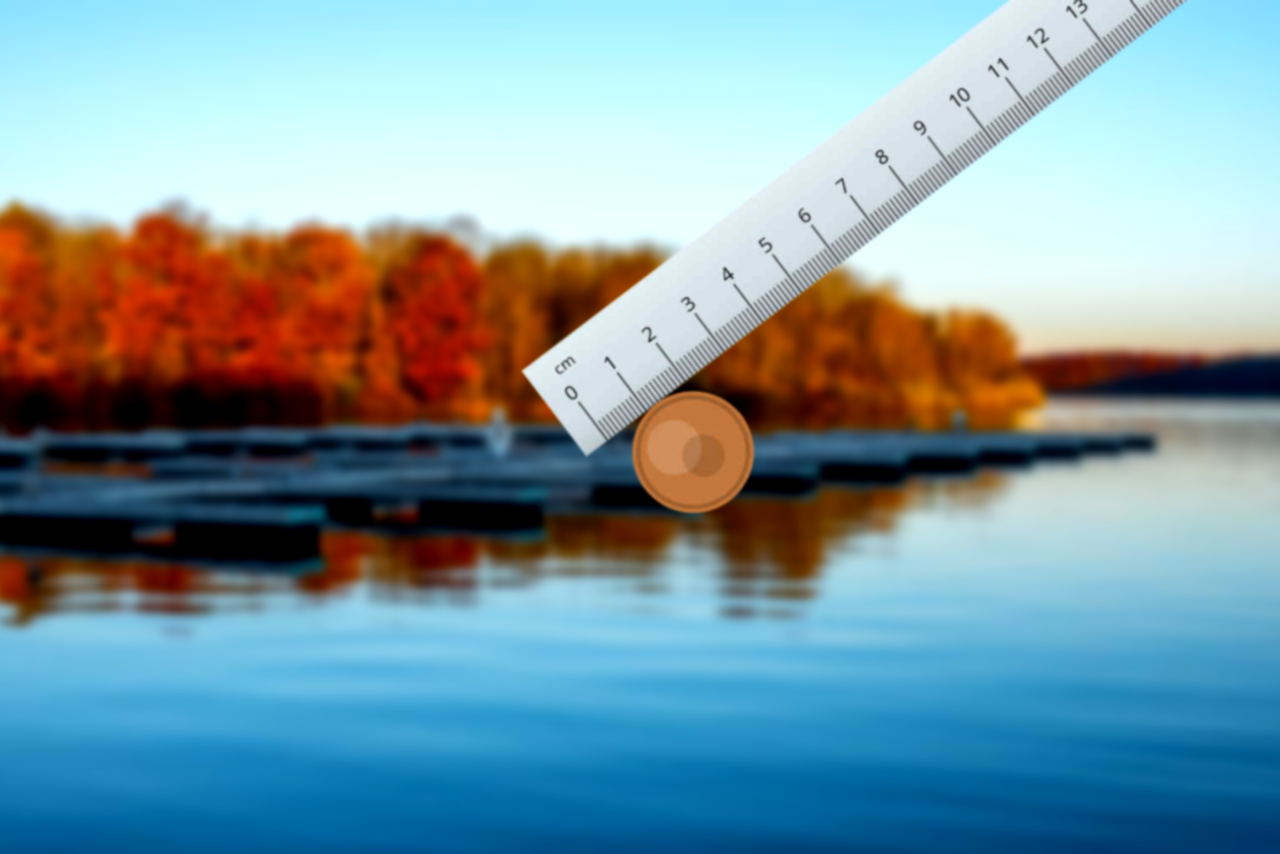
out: cm 2.5
